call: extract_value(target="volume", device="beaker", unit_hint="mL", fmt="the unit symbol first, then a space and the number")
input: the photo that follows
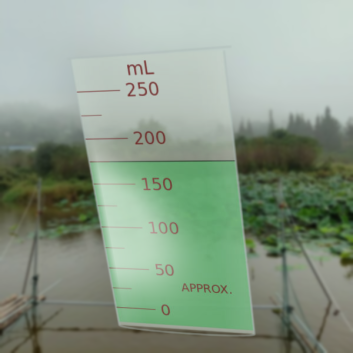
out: mL 175
